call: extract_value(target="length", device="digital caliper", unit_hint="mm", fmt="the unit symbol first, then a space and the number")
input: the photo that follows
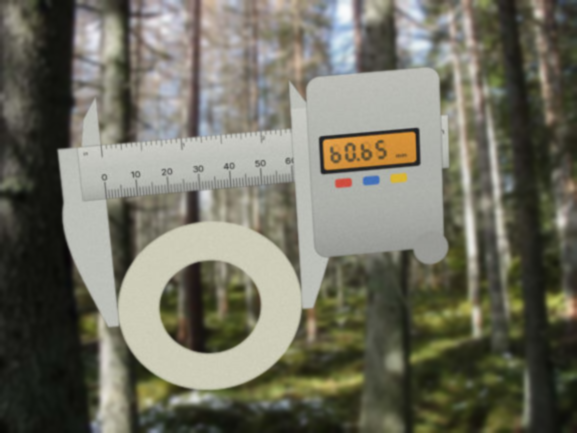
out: mm 60.65
